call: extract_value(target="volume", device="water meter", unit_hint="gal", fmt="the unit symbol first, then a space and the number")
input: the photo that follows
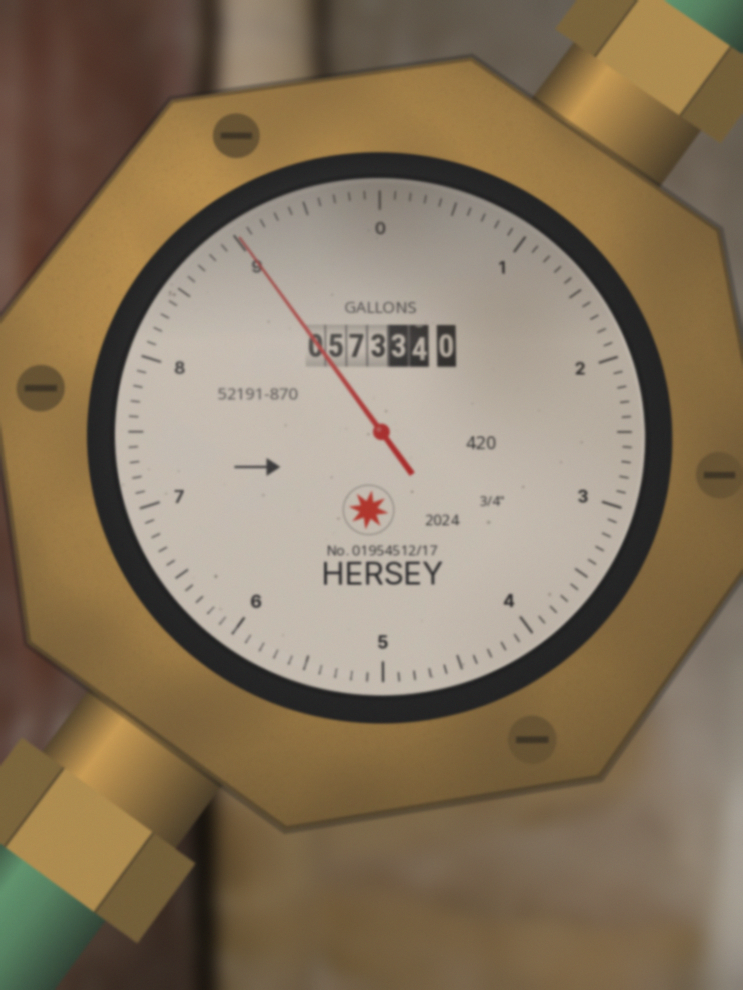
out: gal 573339.0
